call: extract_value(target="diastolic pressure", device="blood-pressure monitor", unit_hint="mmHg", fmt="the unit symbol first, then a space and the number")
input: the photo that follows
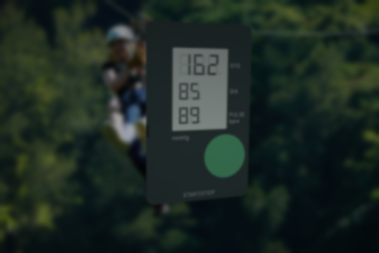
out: mmHg 85
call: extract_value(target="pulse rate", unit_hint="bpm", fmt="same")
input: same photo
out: bpm 89
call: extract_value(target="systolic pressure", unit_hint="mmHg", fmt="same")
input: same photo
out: mmHg 162
